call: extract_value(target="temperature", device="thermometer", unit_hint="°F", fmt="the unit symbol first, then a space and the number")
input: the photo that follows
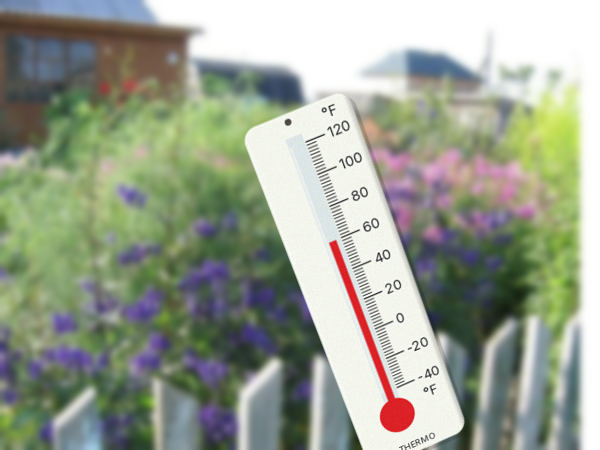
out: °F 60
